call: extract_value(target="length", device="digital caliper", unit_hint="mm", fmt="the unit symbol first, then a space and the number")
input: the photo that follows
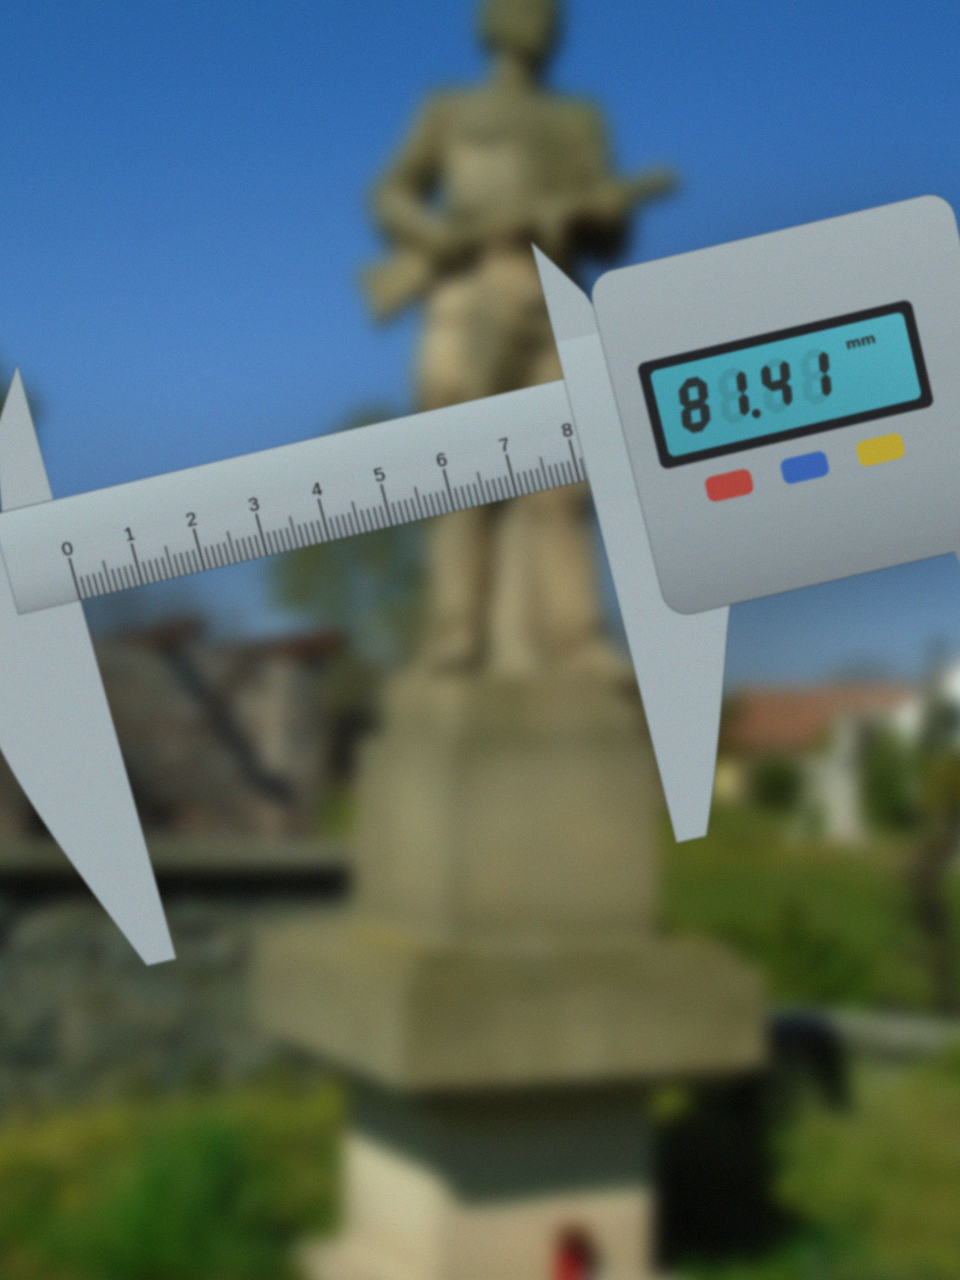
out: mm 81.41
